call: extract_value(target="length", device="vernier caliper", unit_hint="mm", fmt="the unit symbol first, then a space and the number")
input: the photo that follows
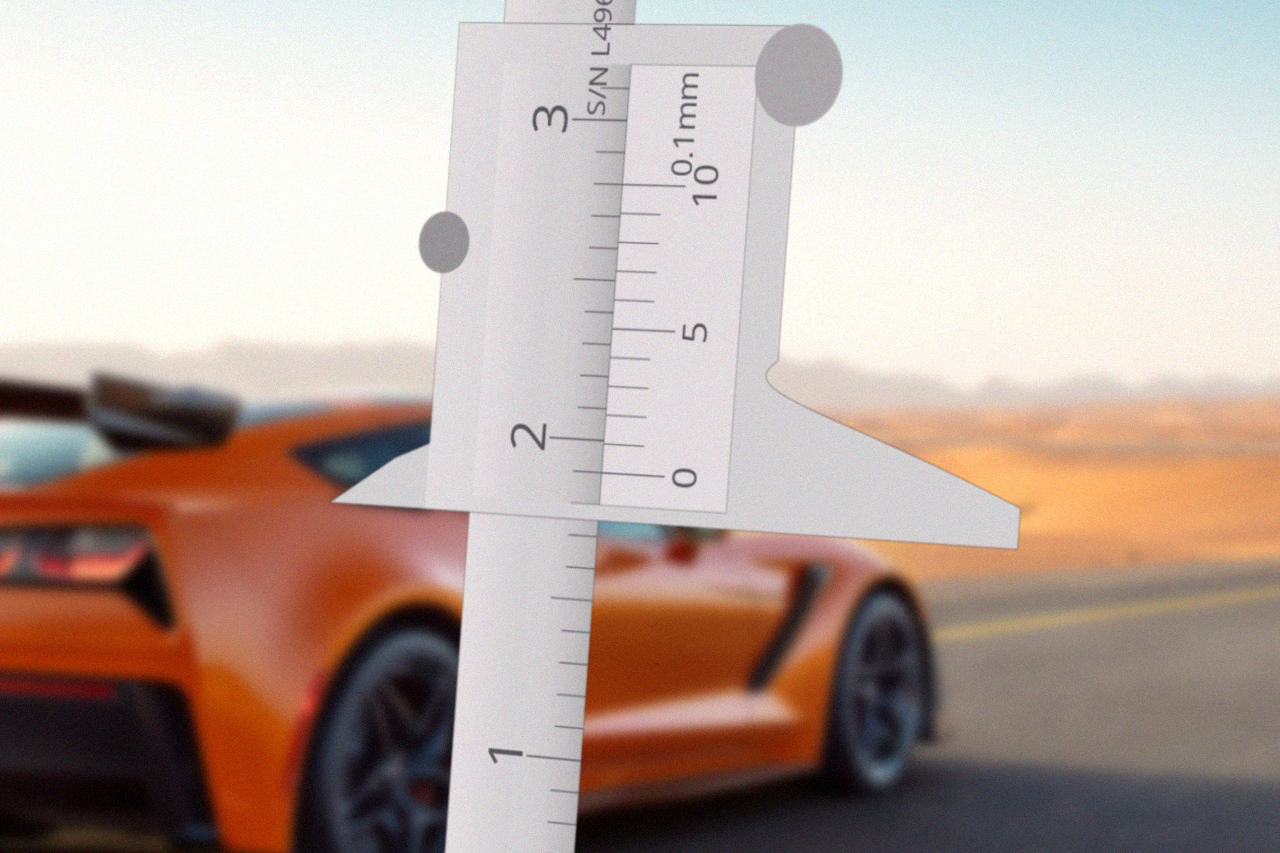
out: mm 19.0
